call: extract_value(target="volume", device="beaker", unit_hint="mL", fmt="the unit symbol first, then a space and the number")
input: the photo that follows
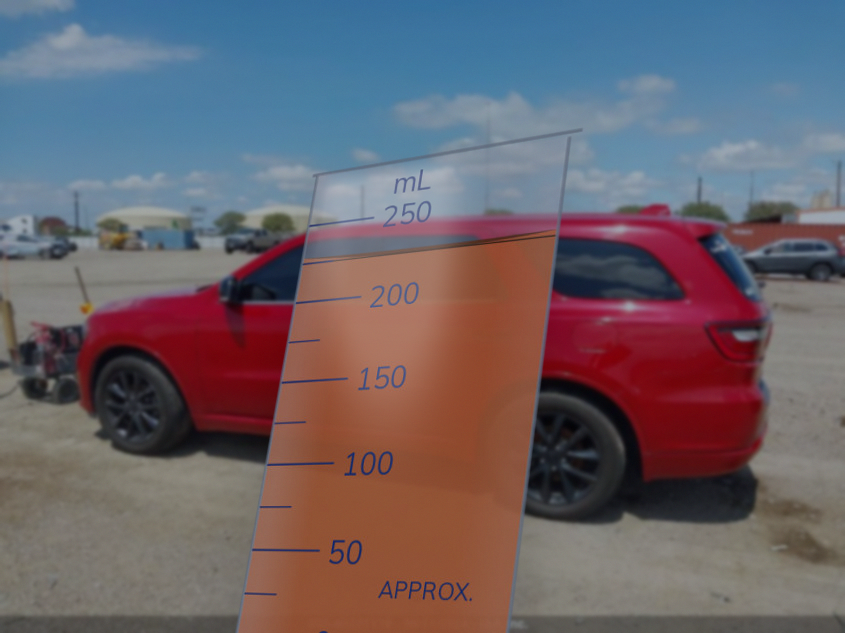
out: mL 225
